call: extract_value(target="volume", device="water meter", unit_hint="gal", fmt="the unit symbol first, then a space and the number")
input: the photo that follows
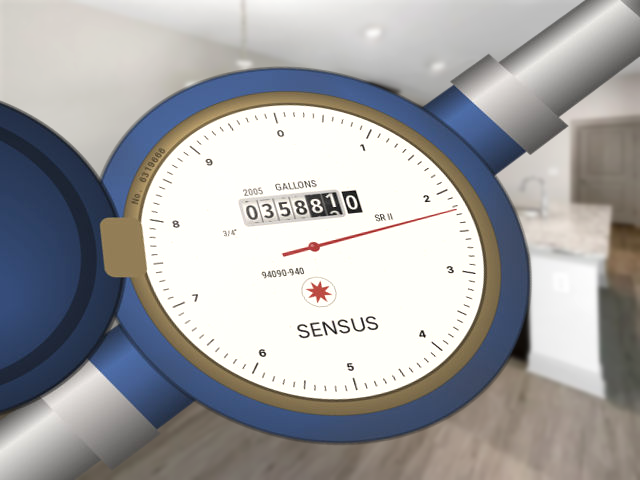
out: gal 358812.2
